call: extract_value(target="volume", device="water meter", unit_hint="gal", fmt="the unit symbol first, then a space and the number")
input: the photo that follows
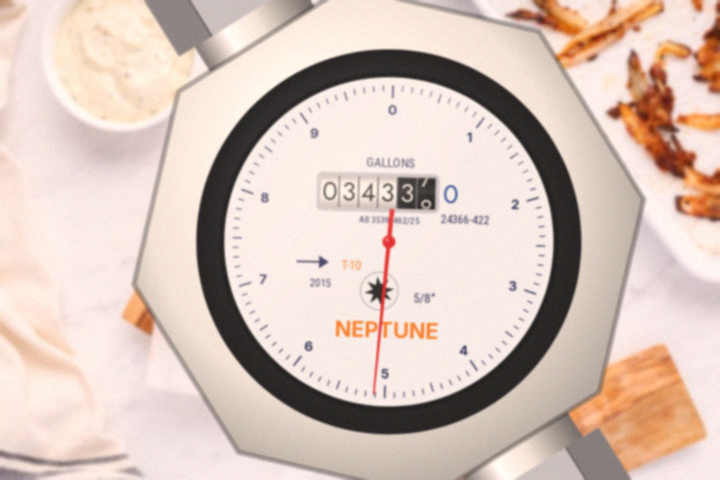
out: gal 343375.1
